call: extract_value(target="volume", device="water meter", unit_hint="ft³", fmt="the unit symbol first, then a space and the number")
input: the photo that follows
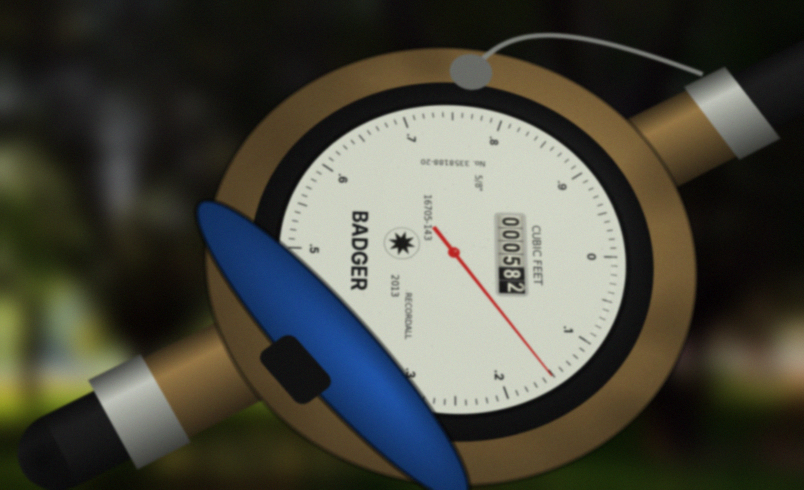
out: ft³ 582.15
